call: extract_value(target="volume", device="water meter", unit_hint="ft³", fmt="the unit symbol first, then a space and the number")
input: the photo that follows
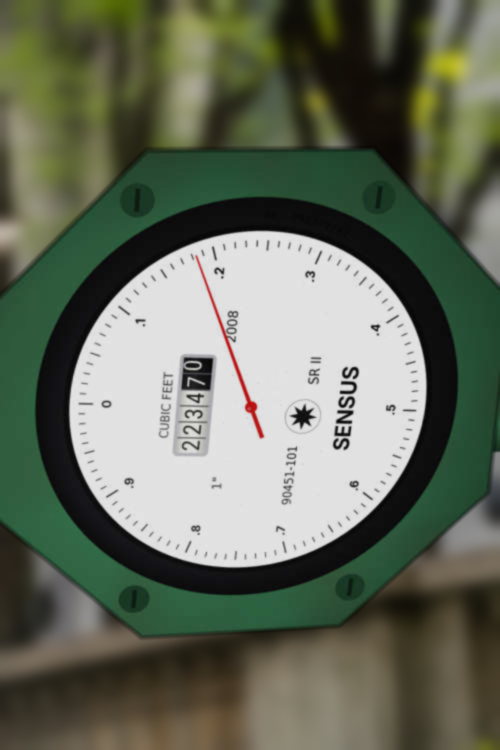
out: ft³ 223470.18
